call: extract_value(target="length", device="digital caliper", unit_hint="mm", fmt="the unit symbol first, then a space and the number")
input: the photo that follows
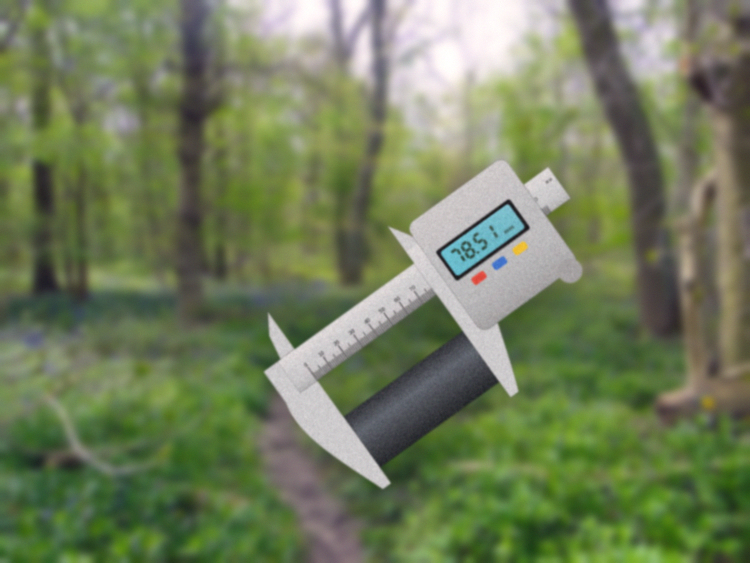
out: mm 78.51
